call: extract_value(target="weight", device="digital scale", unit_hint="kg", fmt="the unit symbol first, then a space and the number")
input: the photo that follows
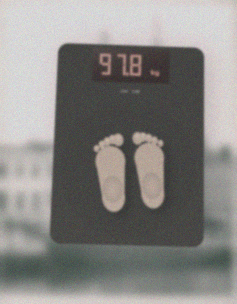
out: kg 97.8
